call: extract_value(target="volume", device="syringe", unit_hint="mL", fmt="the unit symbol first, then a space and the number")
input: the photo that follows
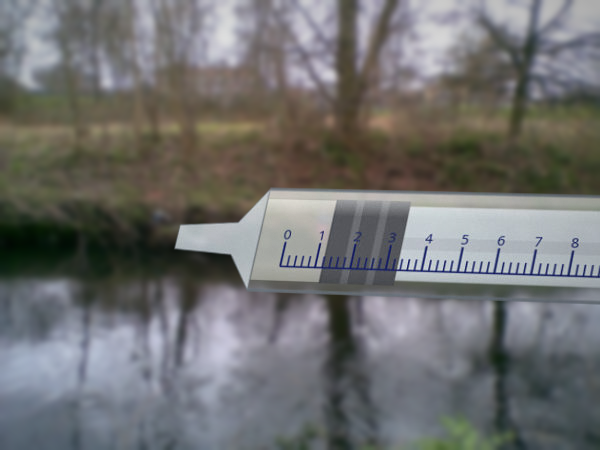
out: mL 1.2
